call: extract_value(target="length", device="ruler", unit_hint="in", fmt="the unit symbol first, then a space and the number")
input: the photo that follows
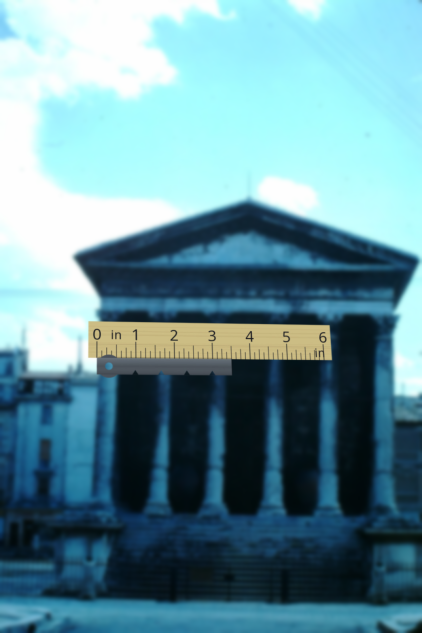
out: in 3.5
